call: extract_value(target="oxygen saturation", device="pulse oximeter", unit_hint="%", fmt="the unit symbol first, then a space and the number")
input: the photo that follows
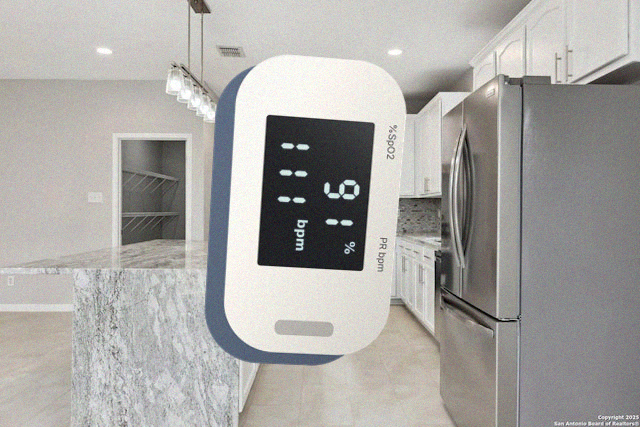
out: % 91
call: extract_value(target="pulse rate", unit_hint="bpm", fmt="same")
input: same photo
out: bpm 111
